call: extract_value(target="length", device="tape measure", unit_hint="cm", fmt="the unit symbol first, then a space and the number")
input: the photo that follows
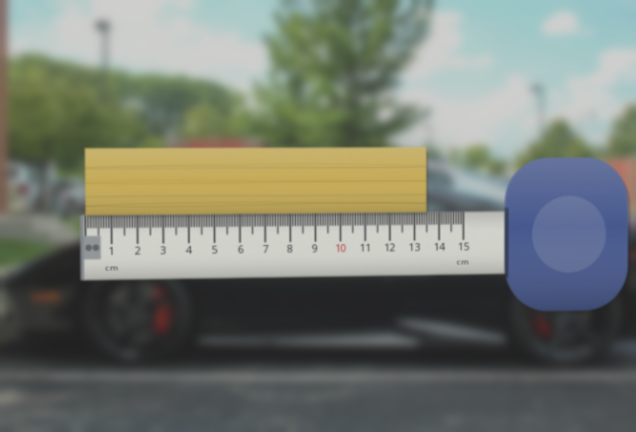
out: cm 13.5
